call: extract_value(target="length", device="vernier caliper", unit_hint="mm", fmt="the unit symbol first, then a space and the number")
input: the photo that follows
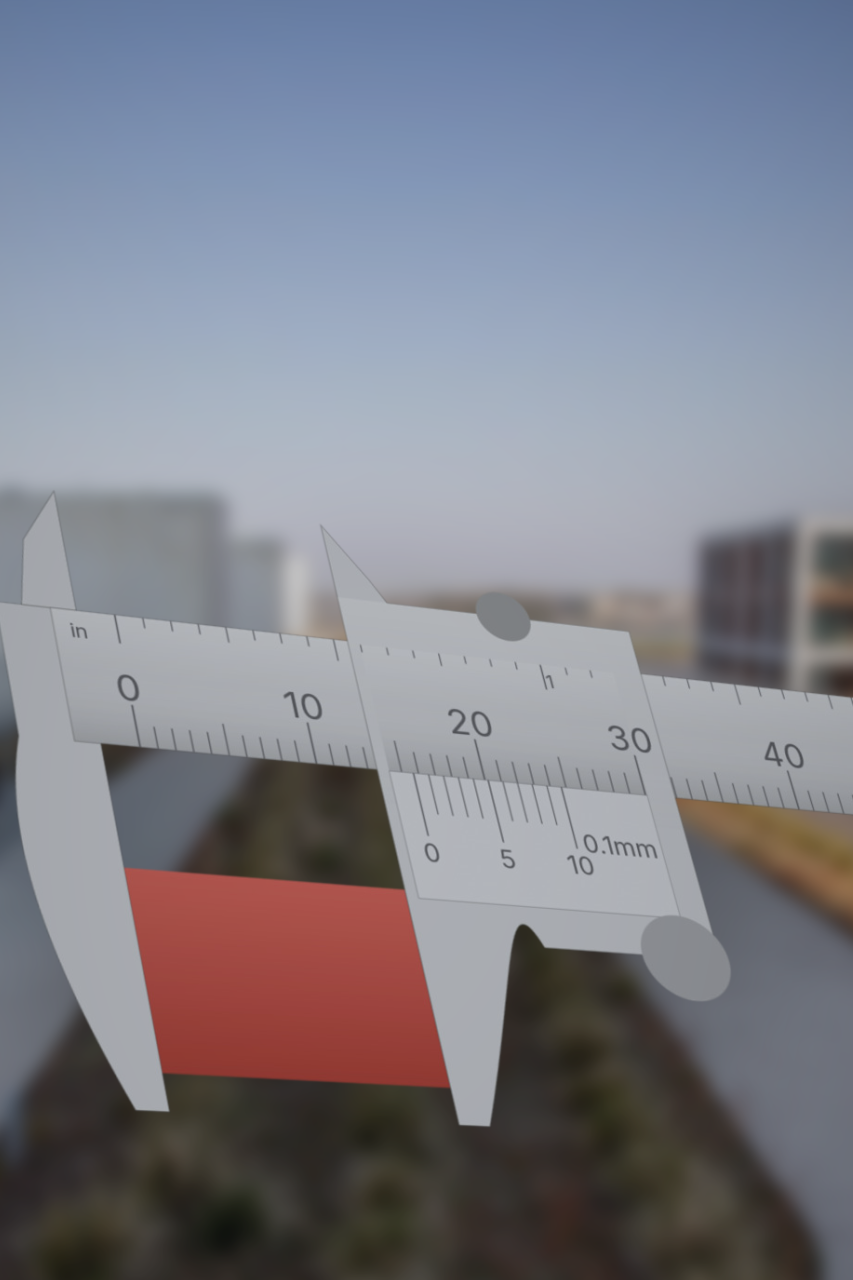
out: mm 15.7
